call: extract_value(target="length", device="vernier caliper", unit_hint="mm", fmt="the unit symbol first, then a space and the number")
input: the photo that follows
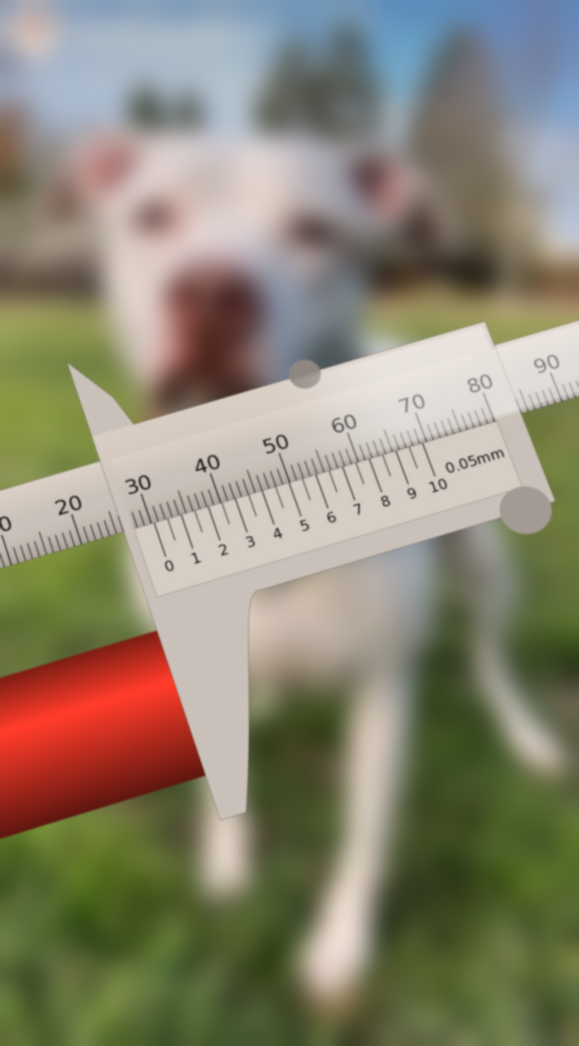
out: mm 30.4
